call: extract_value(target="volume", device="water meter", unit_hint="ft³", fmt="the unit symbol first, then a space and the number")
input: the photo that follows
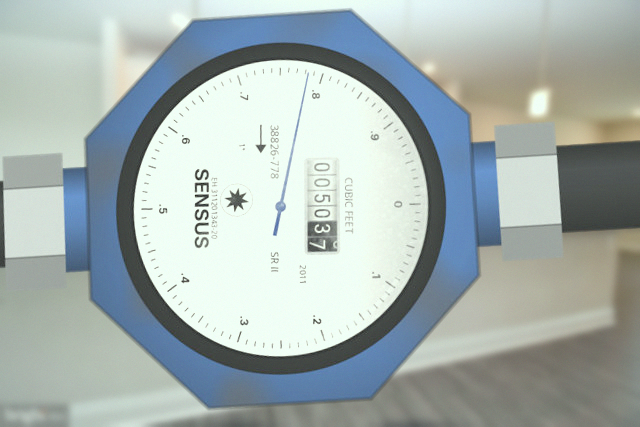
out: ft³ 5036.78
